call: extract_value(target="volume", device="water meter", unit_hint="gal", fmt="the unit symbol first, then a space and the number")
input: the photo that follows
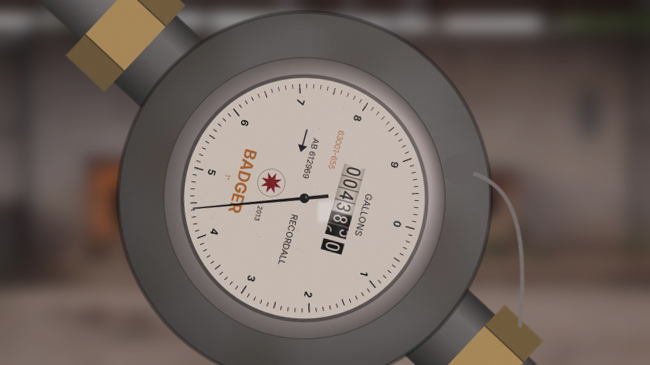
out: gal 43854.4
